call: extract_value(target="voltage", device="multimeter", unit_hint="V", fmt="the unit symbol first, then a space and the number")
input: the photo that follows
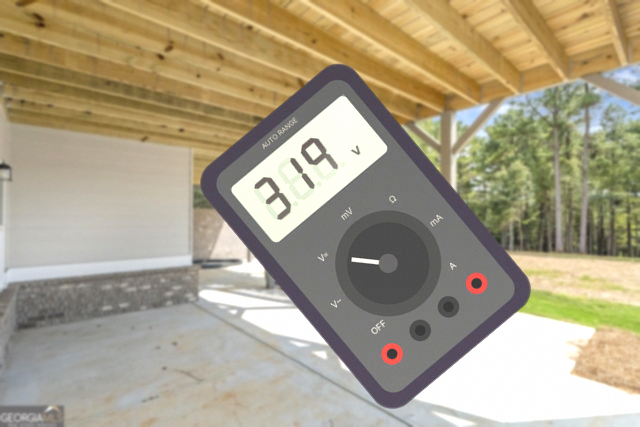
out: V 319
